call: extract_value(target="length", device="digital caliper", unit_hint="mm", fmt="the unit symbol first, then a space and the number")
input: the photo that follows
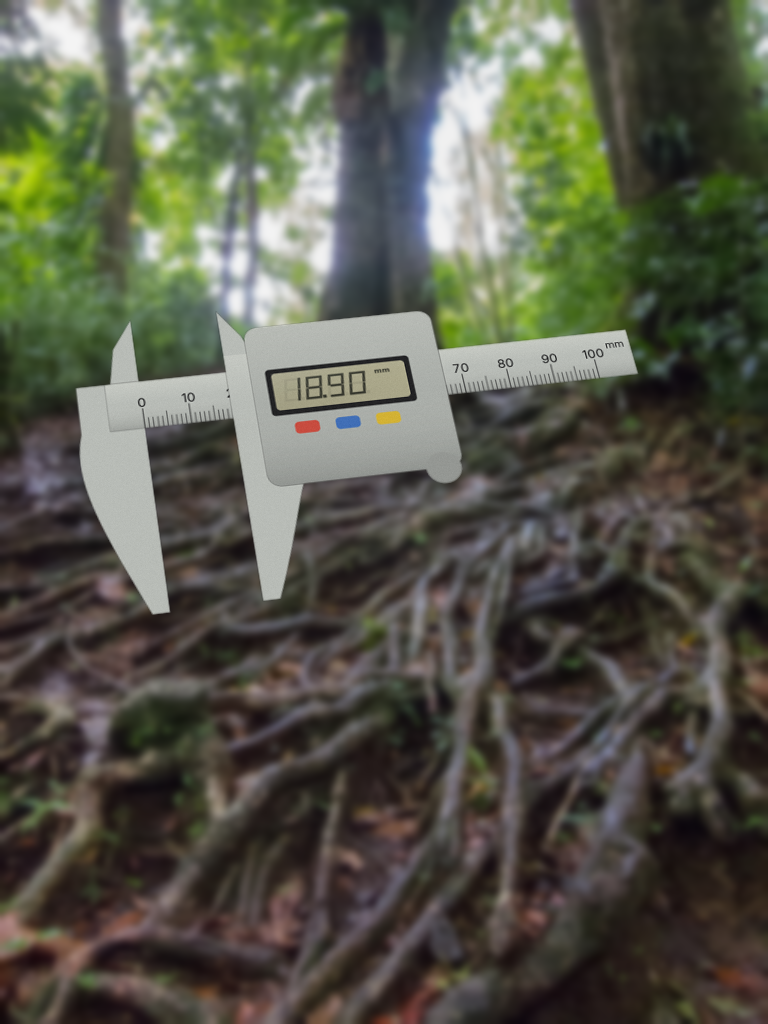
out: mm 18.90
